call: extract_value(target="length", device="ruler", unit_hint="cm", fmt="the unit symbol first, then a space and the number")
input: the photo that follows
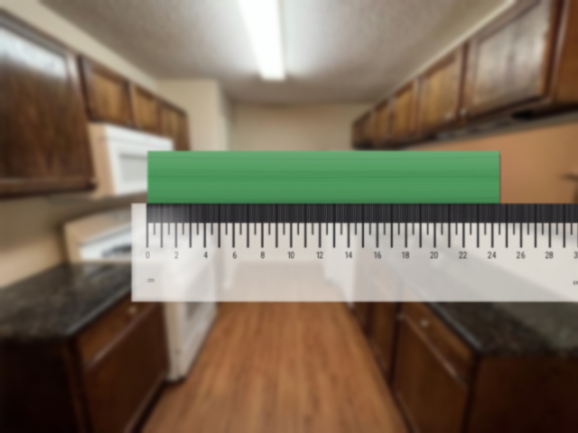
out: cm 24.5
